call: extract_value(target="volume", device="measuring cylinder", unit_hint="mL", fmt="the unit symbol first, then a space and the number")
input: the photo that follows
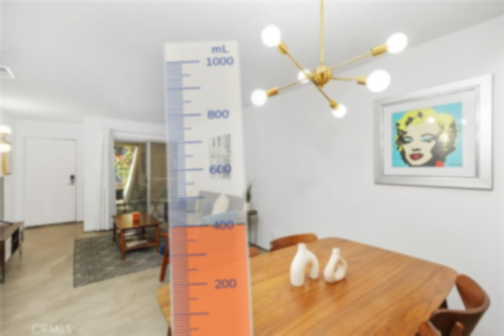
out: mL 400
